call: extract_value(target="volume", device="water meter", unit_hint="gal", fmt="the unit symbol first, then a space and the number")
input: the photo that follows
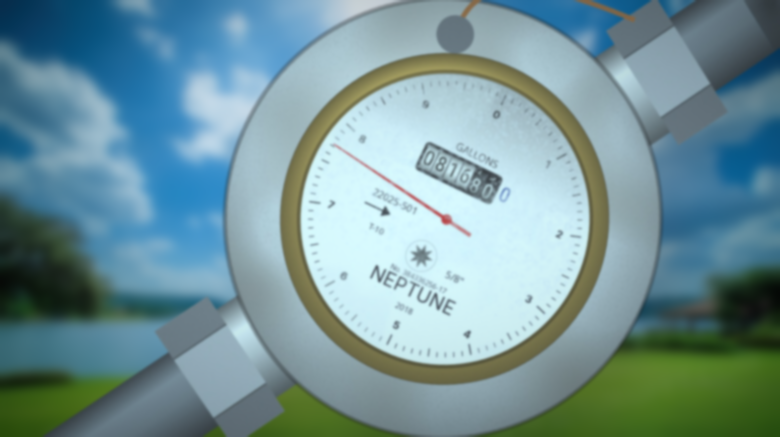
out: gal 816797.7
